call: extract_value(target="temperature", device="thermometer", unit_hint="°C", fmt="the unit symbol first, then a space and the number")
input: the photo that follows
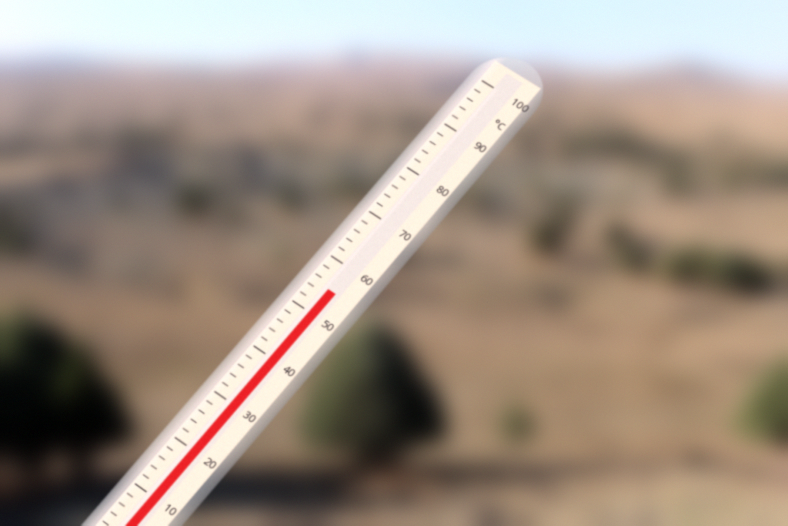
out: °C 55
